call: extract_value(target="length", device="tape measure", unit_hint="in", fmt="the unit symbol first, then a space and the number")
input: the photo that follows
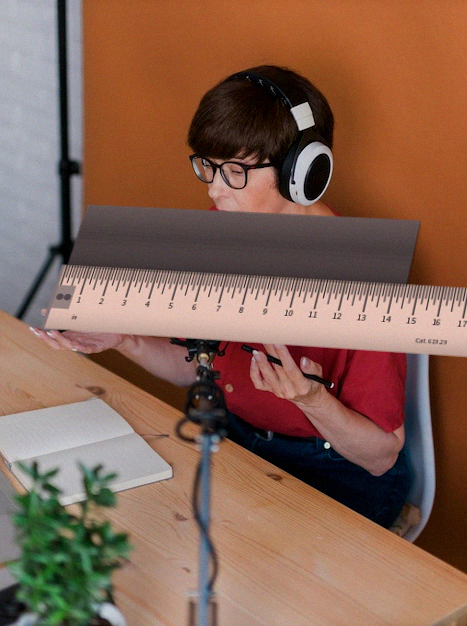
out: in 14.5
